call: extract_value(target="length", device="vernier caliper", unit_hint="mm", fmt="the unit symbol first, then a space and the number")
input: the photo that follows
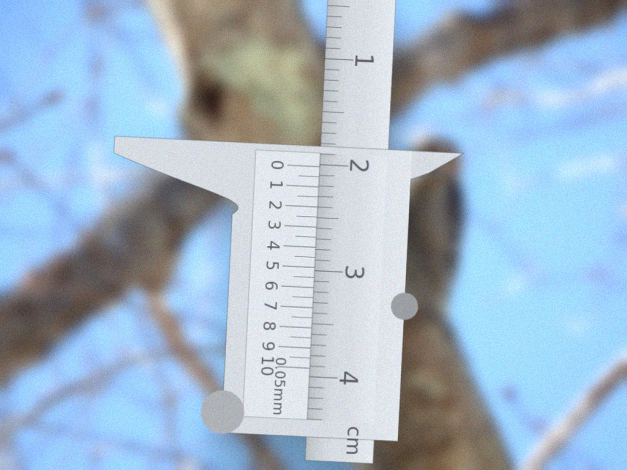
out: mm 20.2
